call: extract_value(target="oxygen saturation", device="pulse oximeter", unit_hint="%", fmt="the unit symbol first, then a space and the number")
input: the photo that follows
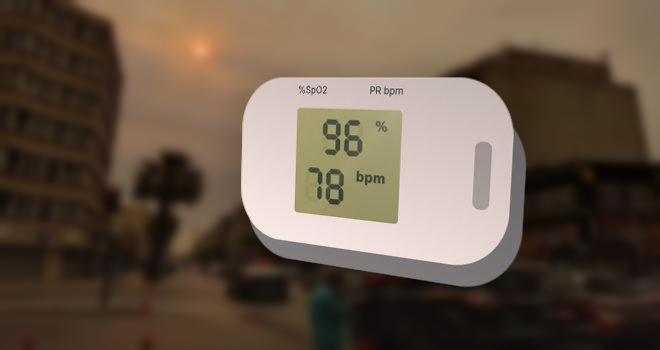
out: % 96
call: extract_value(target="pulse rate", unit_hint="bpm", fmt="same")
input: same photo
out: bpm 78
